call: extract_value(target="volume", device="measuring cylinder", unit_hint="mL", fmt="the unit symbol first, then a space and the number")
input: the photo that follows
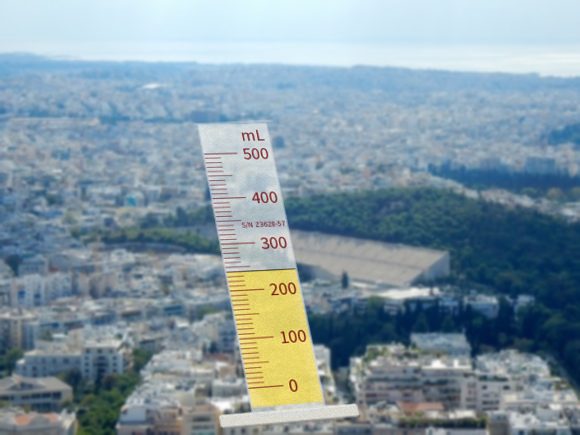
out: mL 240
